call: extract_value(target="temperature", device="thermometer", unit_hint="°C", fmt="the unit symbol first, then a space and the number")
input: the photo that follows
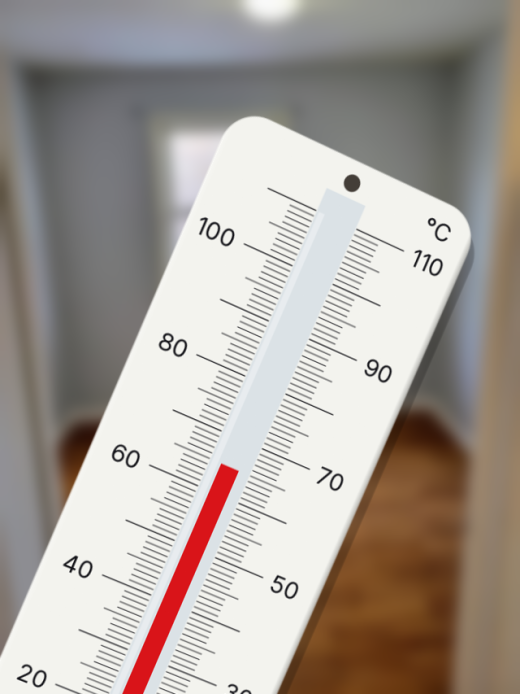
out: °C 65
